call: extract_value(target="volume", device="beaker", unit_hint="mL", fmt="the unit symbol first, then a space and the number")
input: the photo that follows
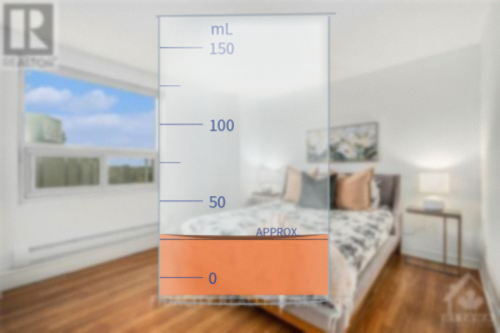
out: mL 25
